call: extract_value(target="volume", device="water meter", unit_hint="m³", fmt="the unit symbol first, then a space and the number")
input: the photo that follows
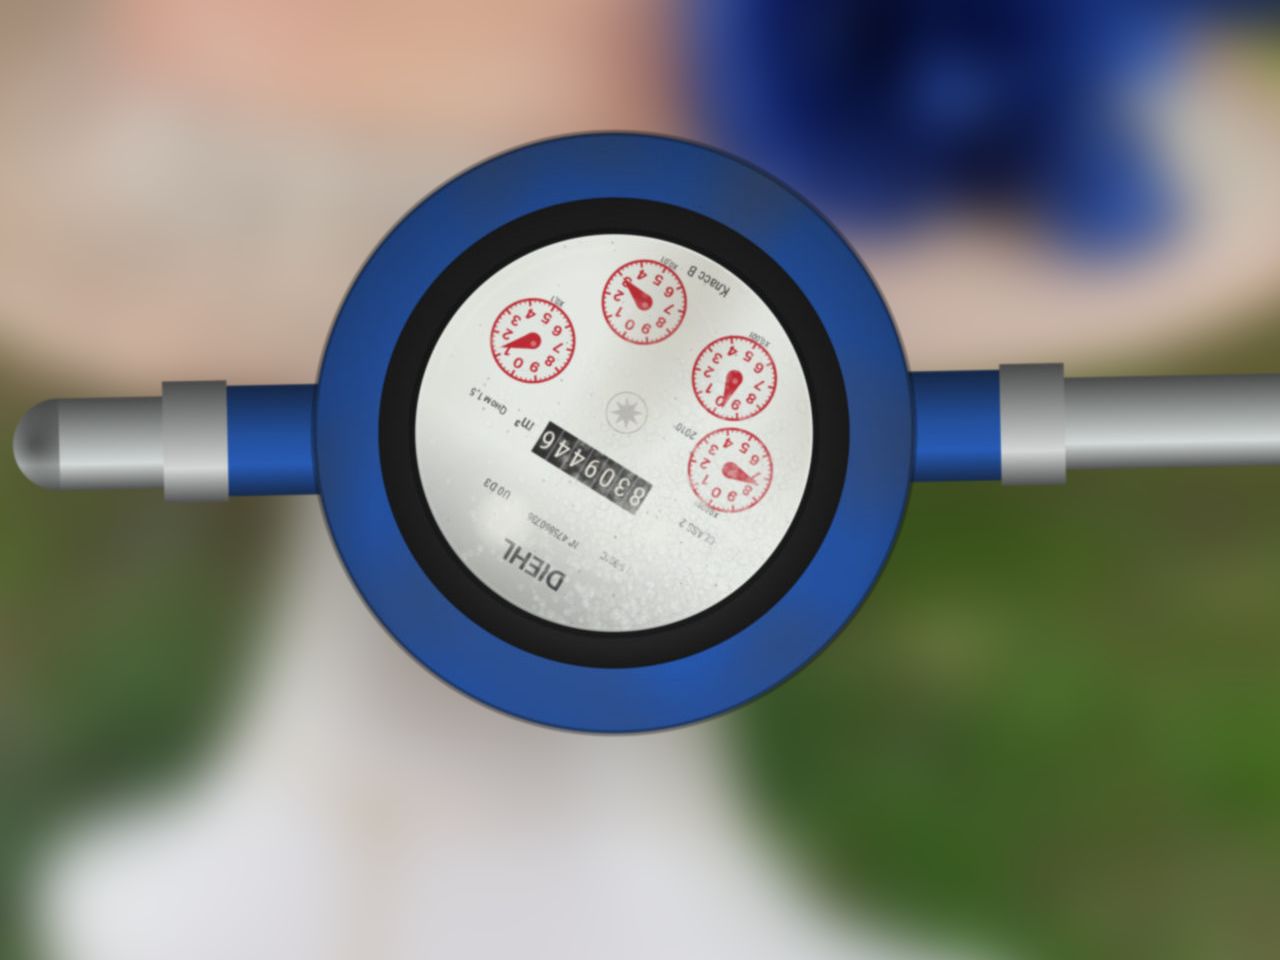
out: m³ 8309446.1297
